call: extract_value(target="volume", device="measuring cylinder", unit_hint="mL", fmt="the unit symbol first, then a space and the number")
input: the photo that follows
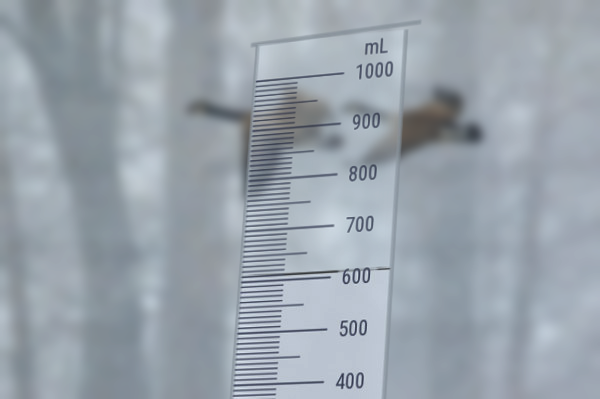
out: mL 610
